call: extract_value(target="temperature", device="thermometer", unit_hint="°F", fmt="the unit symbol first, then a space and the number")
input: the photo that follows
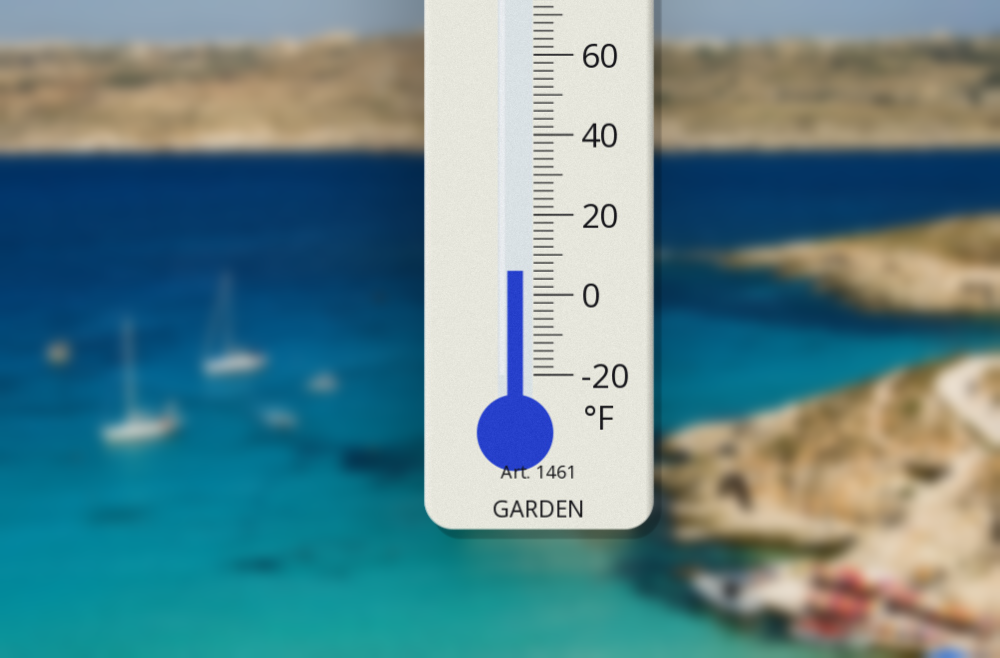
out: °F 6
